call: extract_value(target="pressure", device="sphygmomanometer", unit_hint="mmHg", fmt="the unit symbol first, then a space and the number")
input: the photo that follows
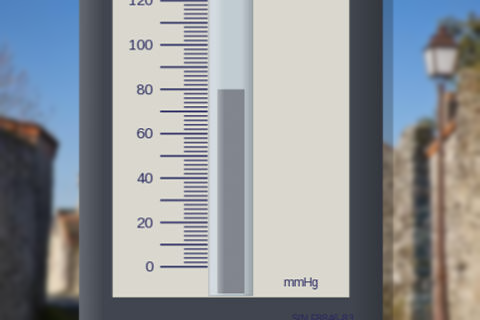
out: mmHg 80
